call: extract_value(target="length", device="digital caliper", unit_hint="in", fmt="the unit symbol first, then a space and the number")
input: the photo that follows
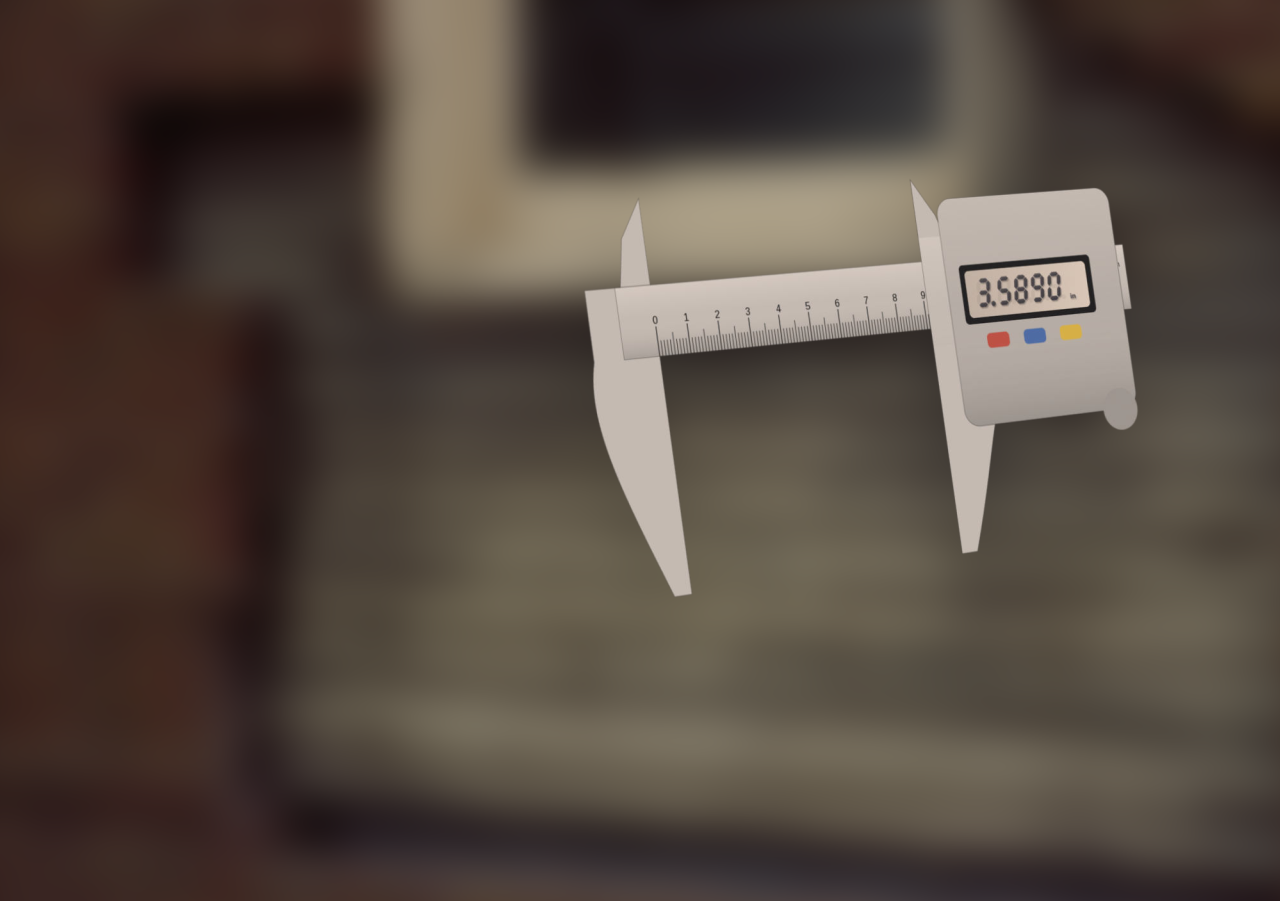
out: in 3.5890
